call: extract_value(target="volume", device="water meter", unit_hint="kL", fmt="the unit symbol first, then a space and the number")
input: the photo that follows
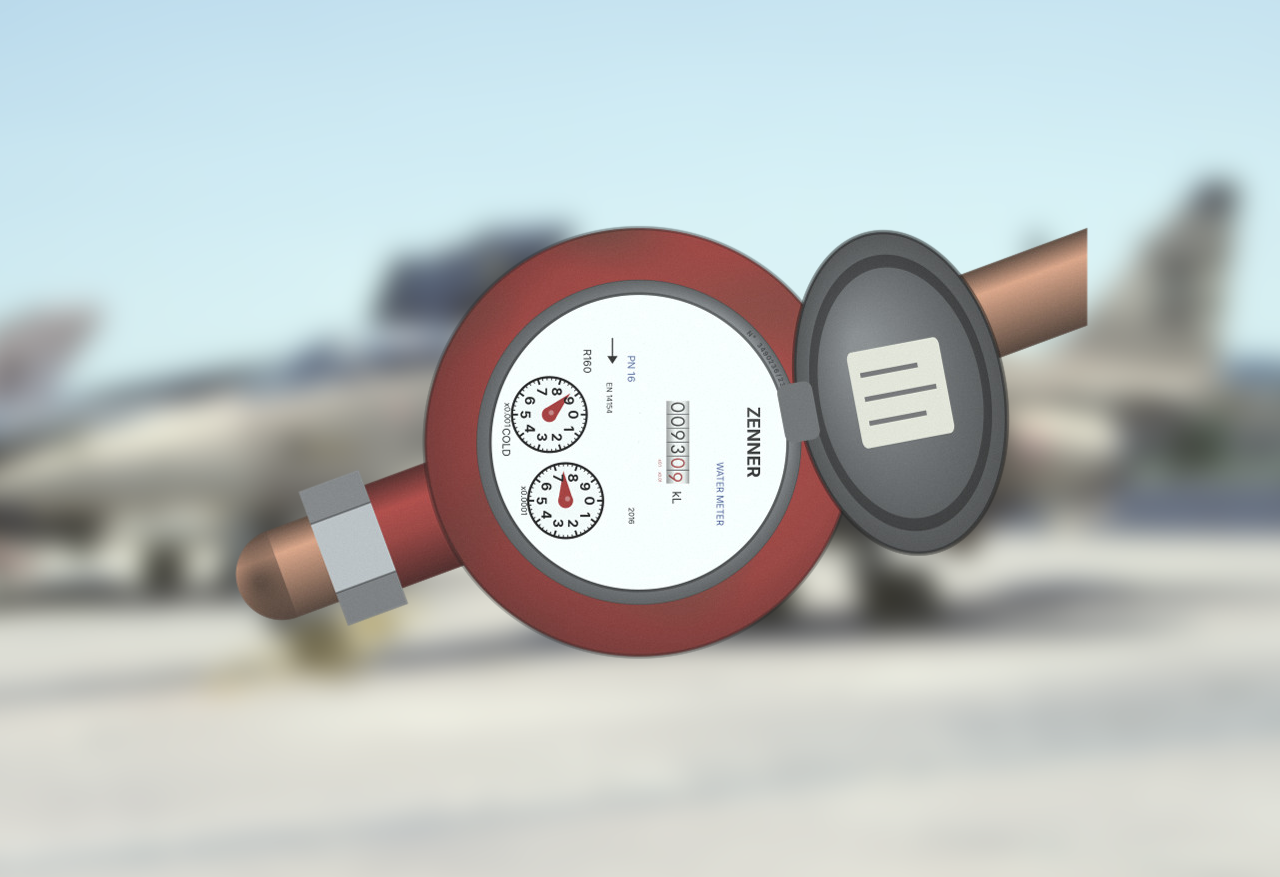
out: kL 93.0887
